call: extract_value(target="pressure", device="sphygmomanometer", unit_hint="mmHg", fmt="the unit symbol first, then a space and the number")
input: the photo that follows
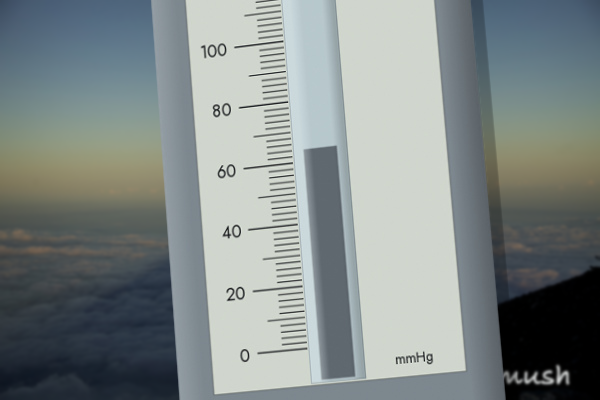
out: mmHg 64
